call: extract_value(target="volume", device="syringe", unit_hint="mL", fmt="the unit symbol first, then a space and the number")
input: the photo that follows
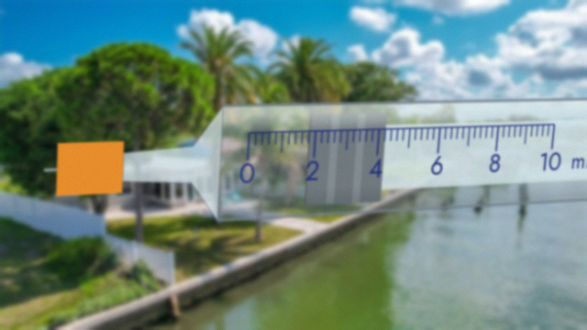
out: mL 1.8
